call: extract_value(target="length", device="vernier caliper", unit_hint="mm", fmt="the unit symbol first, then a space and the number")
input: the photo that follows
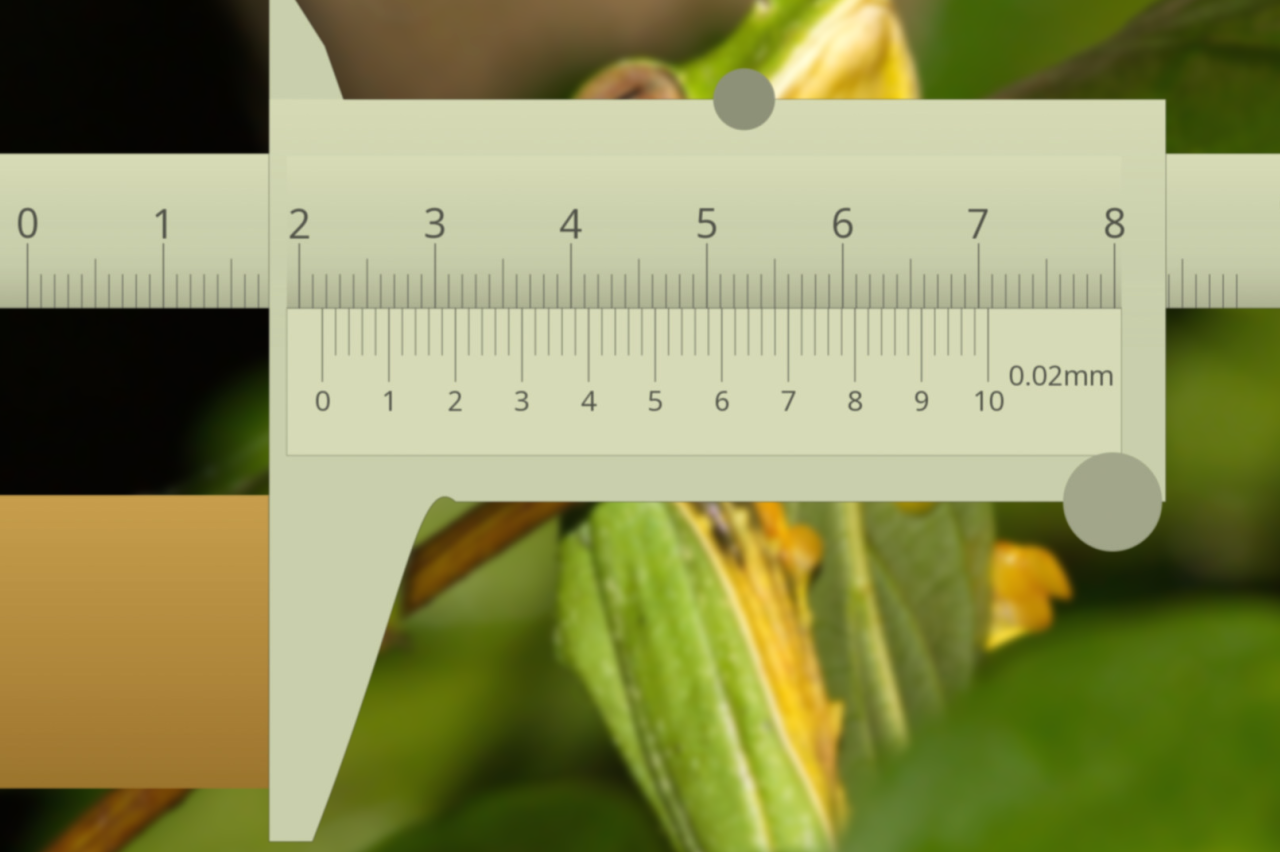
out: mm 21.7
